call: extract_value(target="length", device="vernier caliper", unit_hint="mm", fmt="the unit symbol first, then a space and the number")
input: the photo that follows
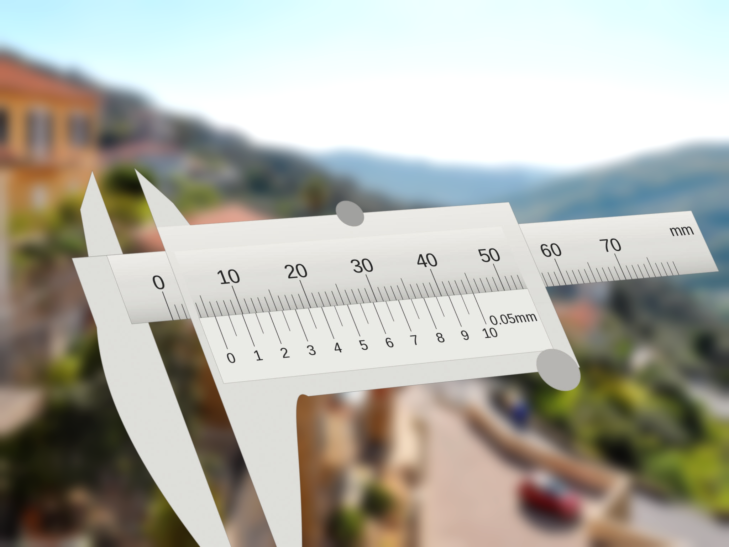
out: mm 6.0
